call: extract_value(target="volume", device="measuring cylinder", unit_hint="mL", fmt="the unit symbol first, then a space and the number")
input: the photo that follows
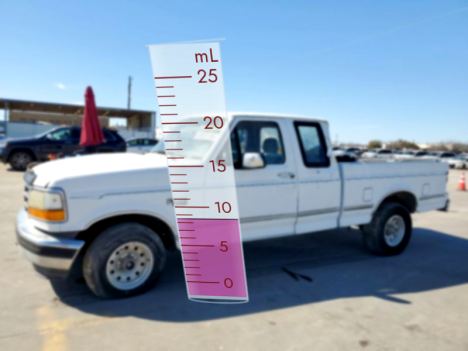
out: mL 8.5
